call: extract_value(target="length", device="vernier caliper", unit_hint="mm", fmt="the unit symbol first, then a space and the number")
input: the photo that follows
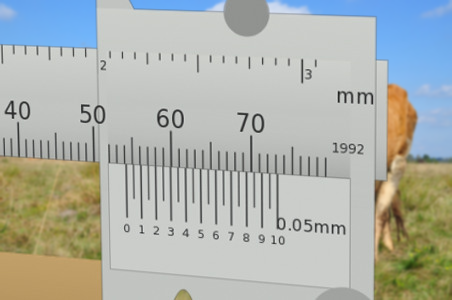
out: mm 54.2
